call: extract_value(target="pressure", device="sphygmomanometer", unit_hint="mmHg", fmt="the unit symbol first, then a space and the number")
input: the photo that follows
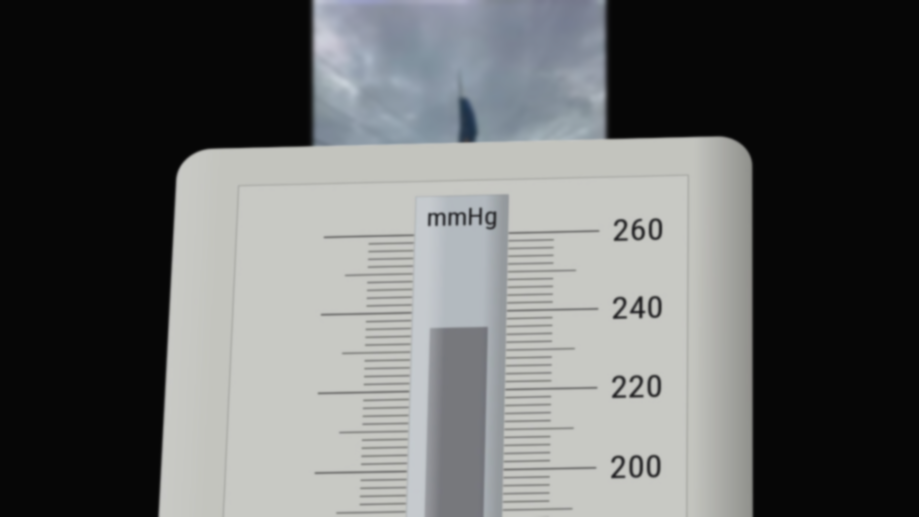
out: mmHg 236
